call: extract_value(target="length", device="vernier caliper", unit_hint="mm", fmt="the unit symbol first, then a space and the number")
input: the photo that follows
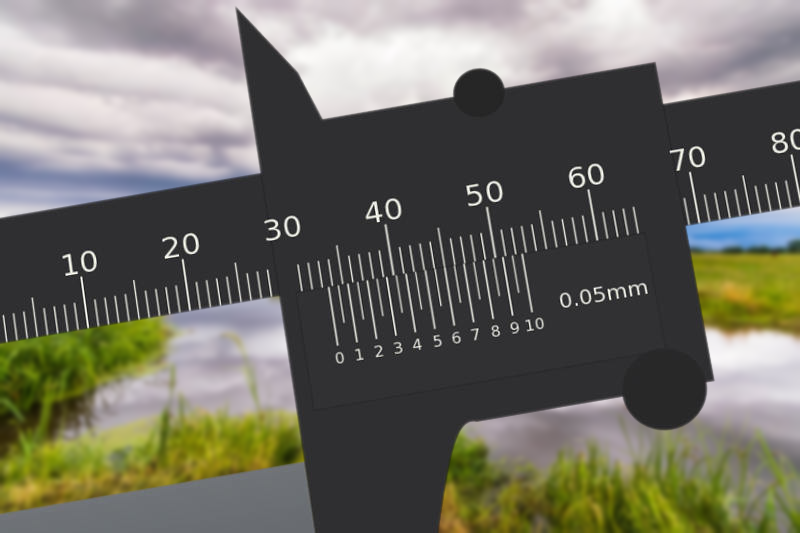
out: mm 33.6
